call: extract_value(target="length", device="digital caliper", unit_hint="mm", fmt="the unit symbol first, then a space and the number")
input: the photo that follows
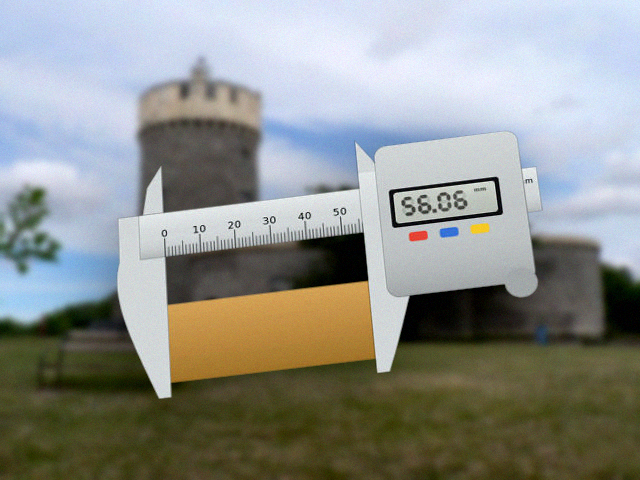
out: mm 56.06
